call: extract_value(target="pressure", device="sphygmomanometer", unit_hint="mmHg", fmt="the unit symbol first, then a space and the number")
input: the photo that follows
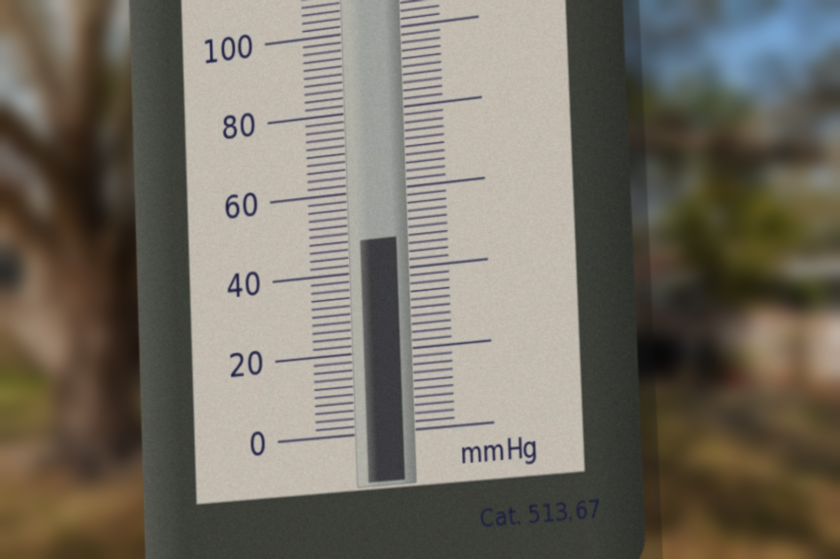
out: mmHg 48
